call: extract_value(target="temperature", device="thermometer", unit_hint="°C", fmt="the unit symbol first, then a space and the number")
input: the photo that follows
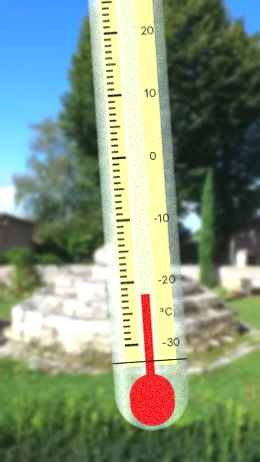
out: °C -22
